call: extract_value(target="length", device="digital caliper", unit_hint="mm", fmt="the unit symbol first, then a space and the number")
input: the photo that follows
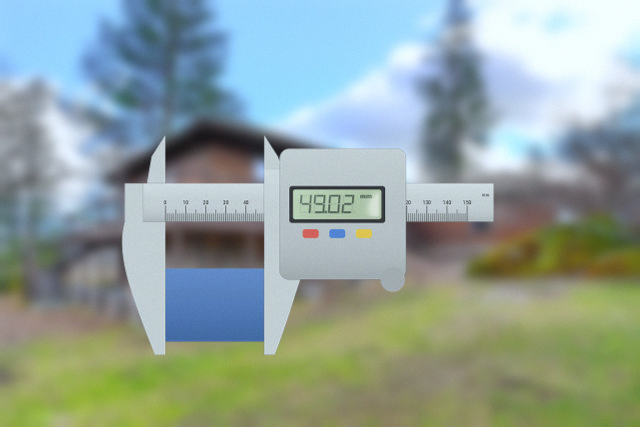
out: mm 49.02
